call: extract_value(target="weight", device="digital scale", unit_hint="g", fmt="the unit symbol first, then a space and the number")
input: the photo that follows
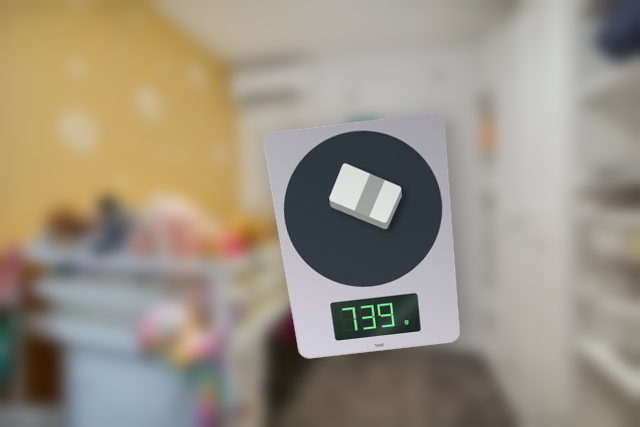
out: g 739
